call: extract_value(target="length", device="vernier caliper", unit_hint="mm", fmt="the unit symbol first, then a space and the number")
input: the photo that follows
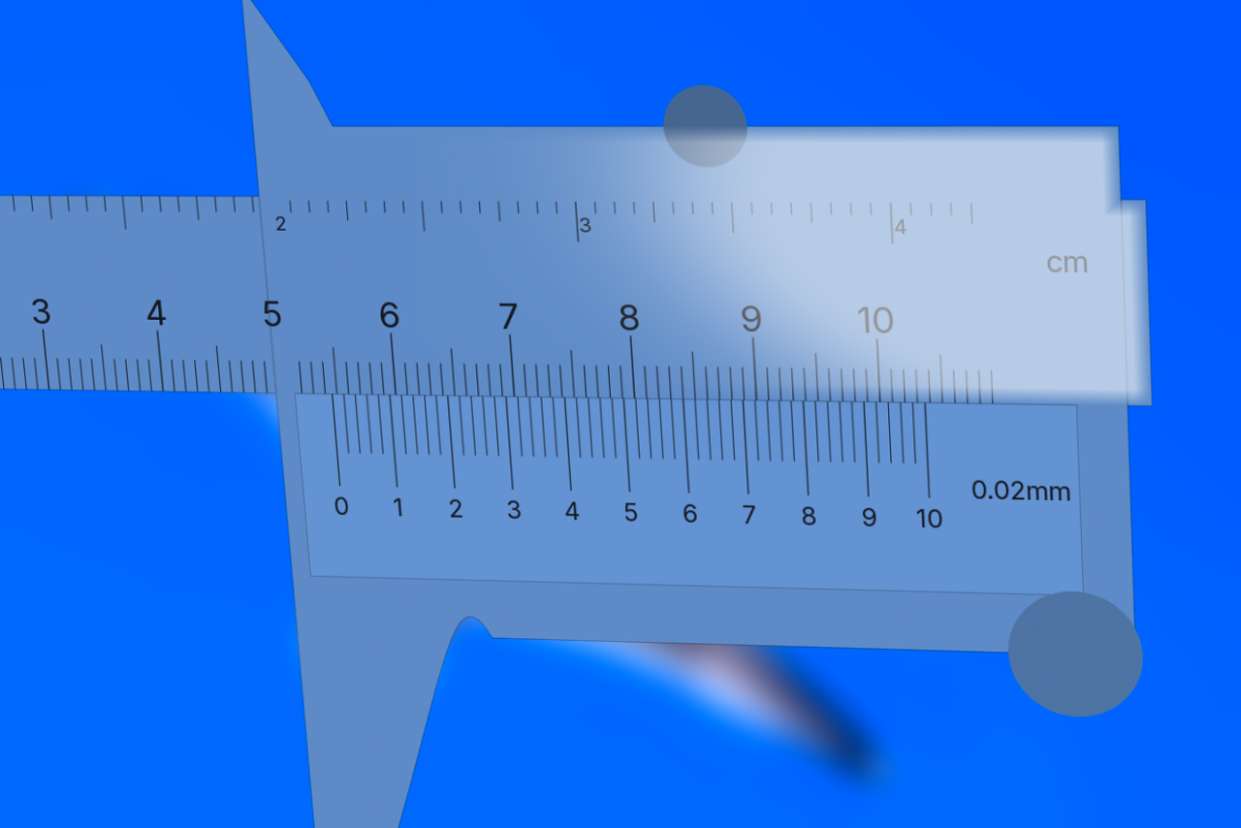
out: mm 54.6
